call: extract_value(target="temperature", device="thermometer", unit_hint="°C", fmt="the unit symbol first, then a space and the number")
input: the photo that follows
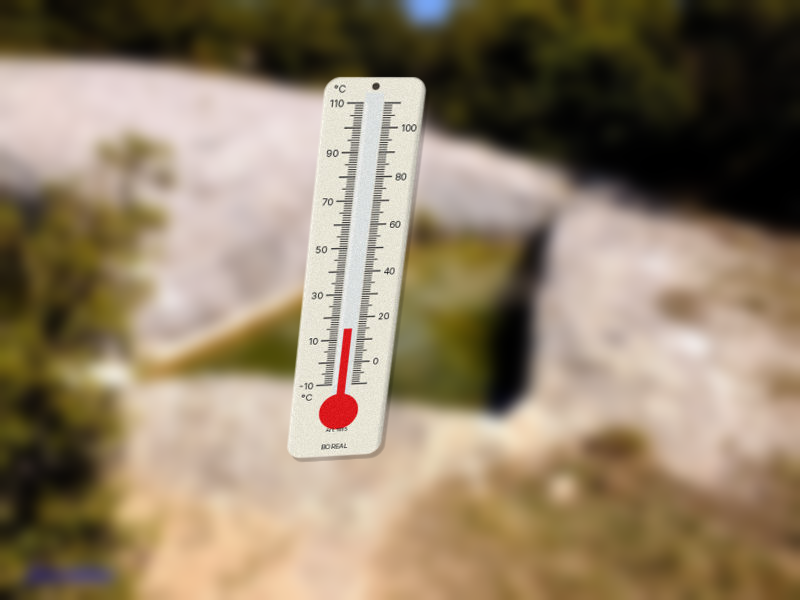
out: °C 15
